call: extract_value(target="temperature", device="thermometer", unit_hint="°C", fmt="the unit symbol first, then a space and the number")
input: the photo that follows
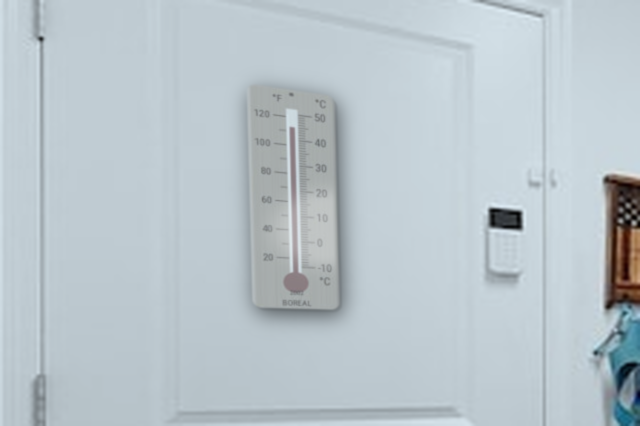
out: °C 45
